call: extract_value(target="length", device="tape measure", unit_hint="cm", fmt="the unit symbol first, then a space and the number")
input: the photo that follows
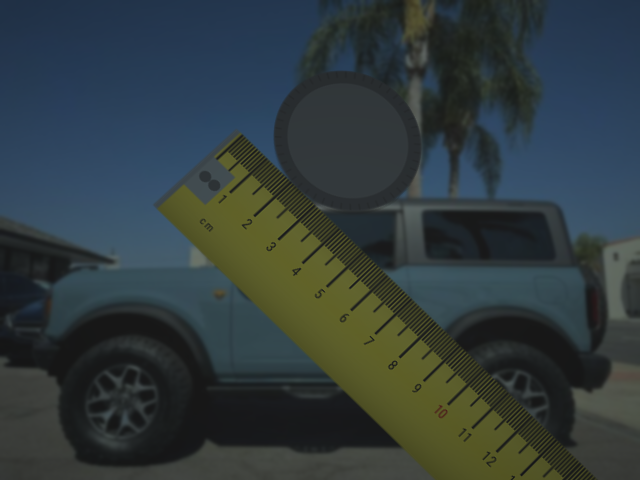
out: cm 4.5
